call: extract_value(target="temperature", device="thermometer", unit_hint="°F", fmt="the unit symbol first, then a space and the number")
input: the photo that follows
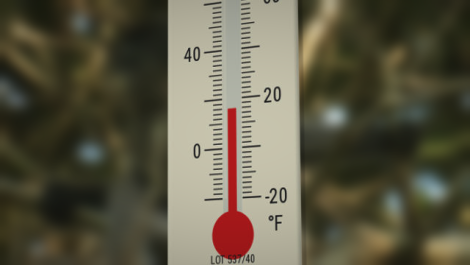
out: °F 16
